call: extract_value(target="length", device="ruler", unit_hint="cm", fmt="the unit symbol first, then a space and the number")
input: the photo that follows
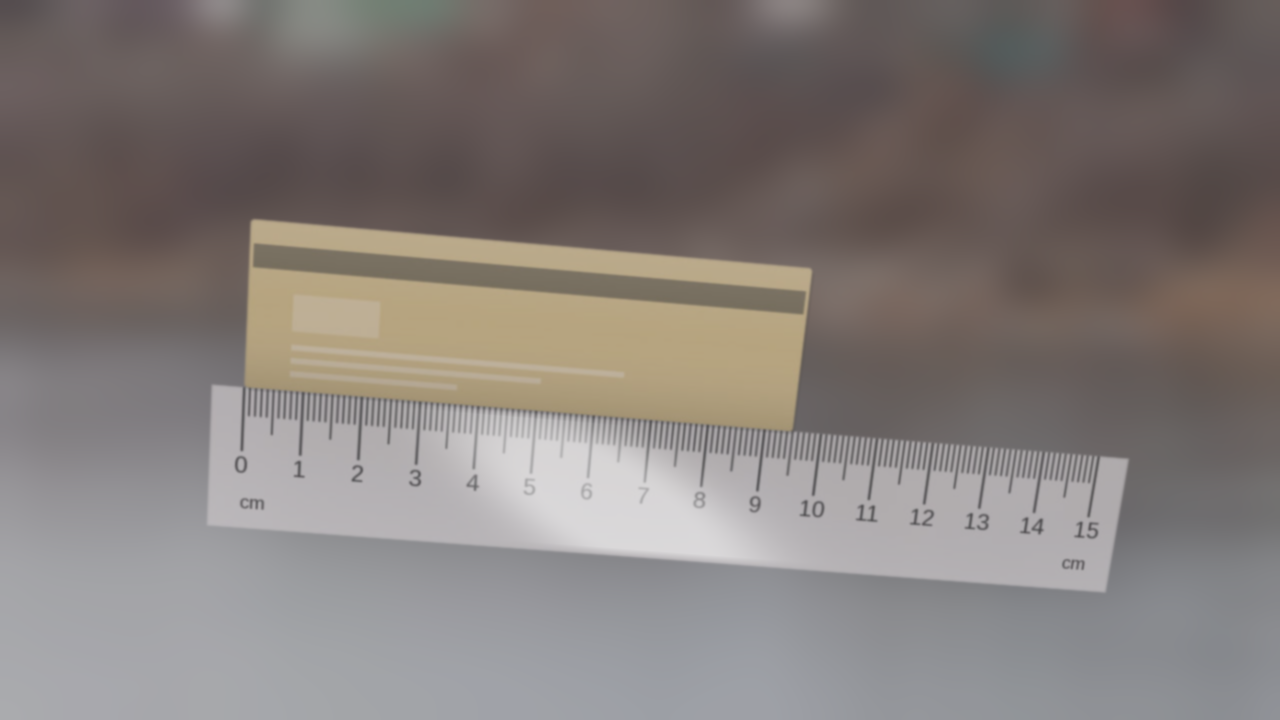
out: cm 9.5
